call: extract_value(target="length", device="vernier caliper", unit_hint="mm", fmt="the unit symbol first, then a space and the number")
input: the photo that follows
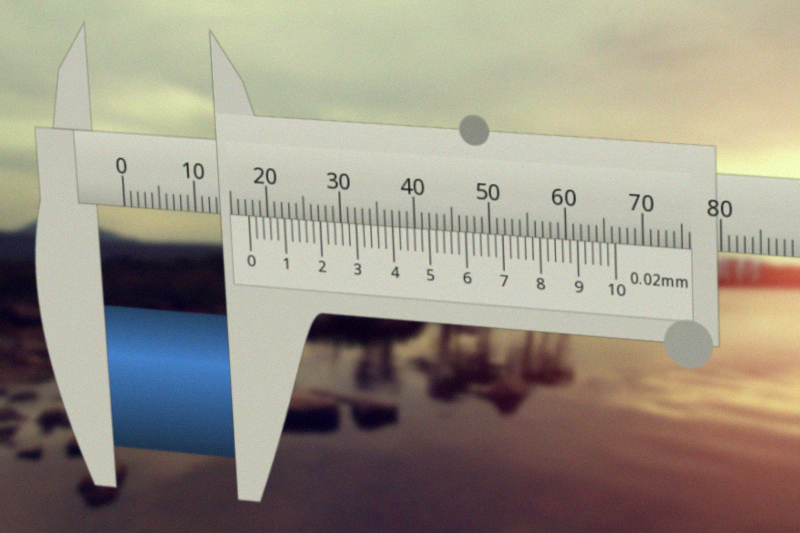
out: mm 17.4
